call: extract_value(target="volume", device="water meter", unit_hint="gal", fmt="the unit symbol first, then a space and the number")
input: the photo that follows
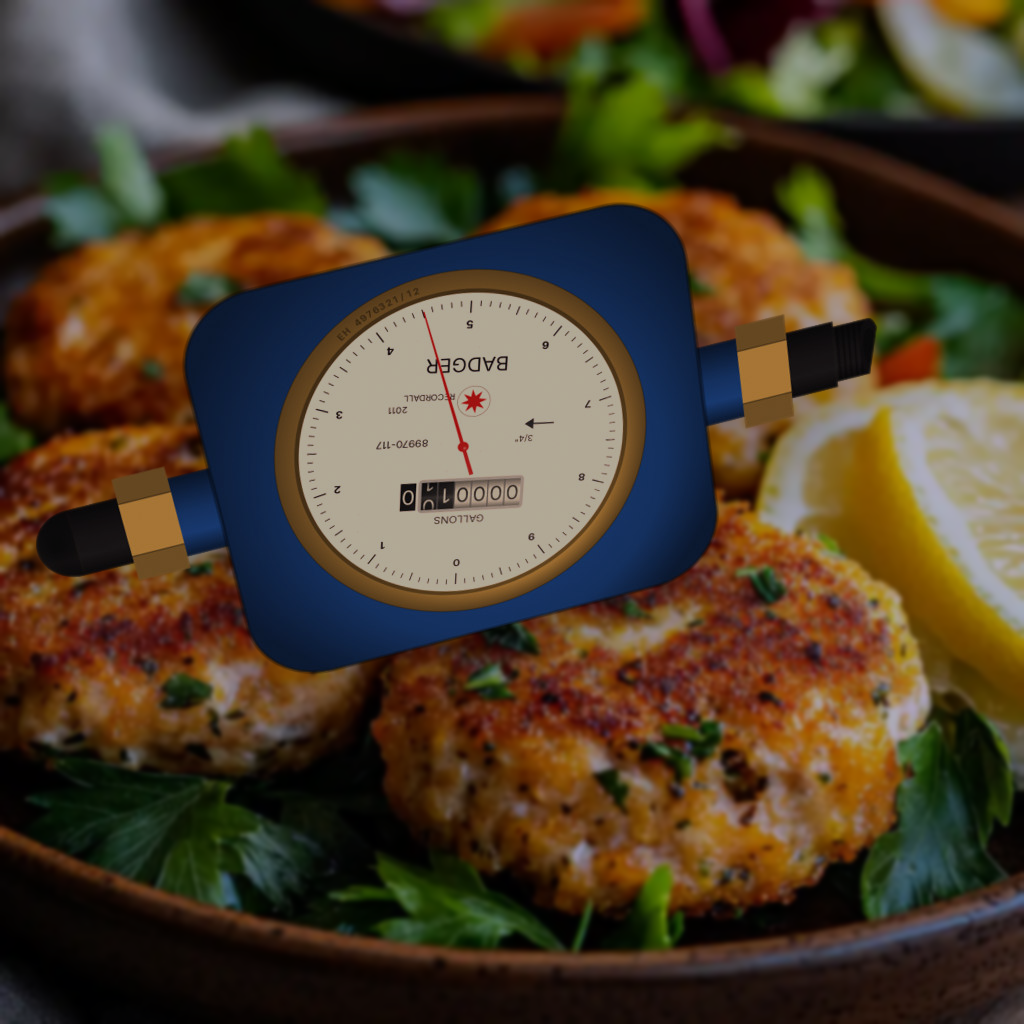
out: gal 104.5
